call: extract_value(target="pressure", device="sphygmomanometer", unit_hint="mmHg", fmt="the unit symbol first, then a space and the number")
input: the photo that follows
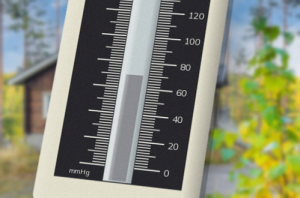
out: mmHg 70
